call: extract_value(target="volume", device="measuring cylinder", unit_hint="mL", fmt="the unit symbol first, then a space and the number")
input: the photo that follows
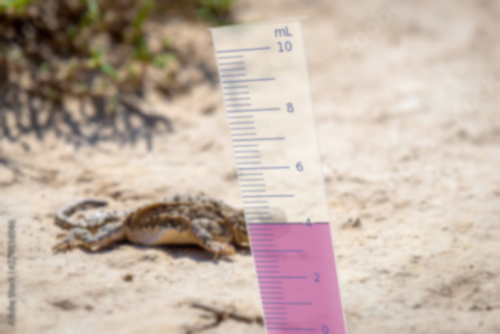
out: mL 4
